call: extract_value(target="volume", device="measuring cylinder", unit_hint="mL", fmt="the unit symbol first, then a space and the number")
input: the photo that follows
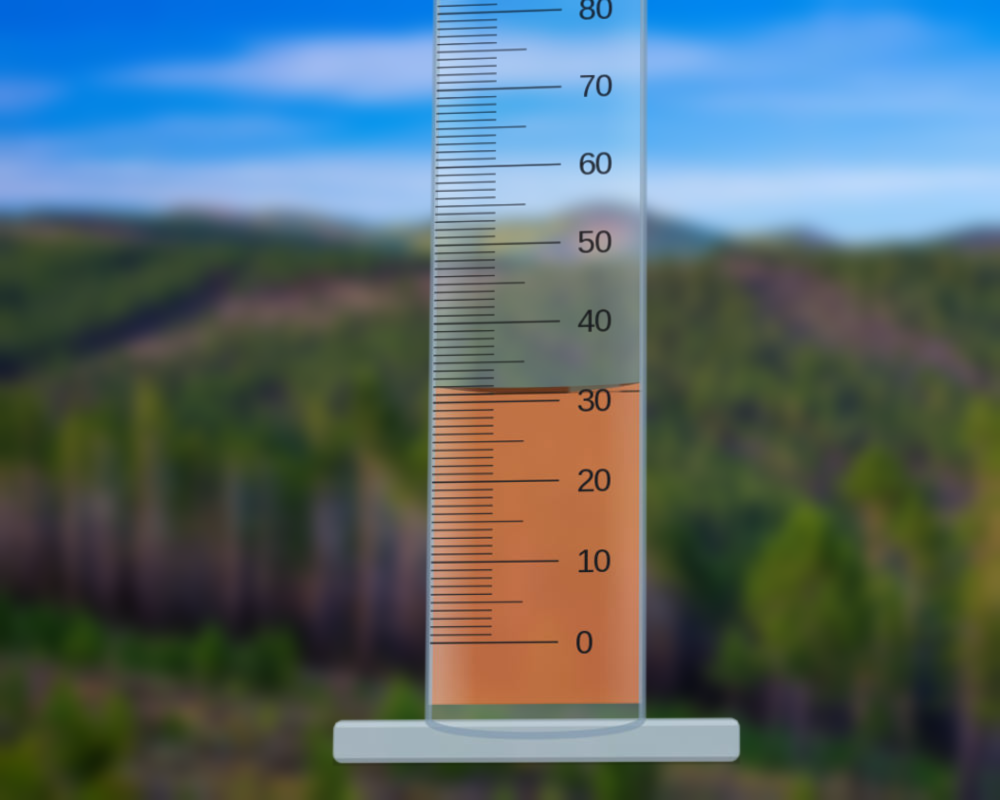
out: mL 31
